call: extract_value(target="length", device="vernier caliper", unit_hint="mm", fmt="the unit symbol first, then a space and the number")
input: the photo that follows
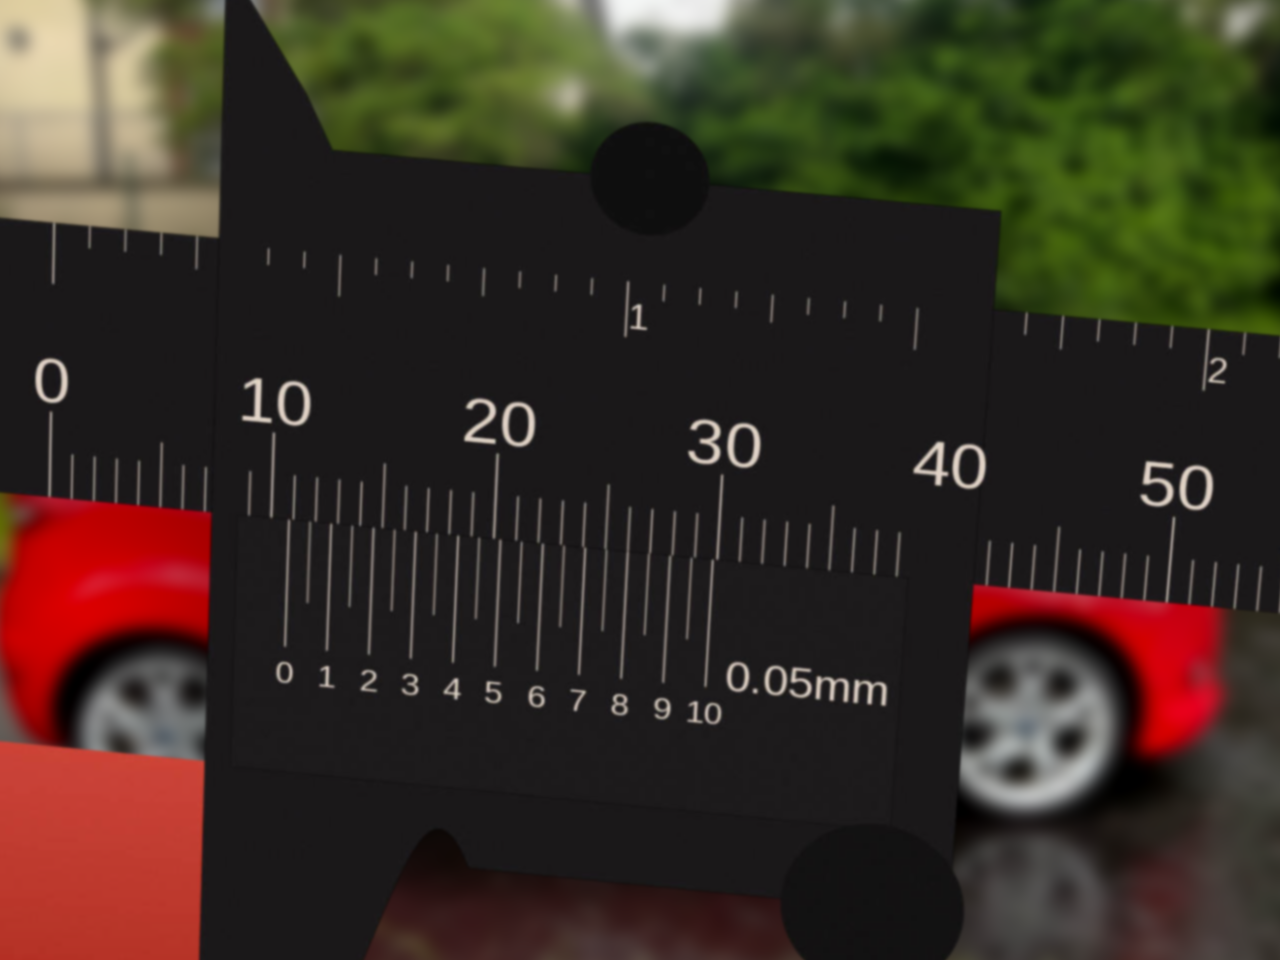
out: mm 10.8
